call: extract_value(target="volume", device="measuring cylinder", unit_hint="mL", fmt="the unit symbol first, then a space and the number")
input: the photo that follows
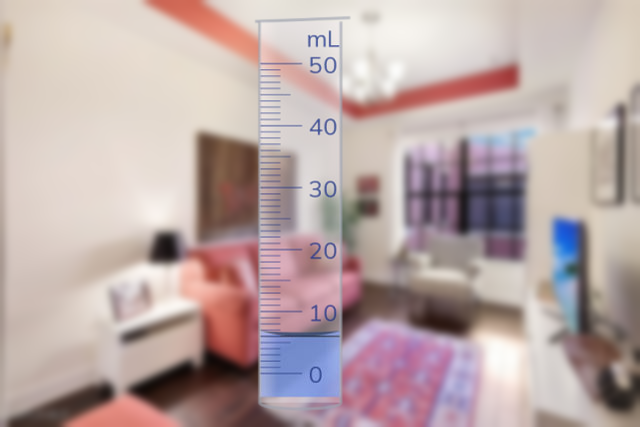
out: mL 6
